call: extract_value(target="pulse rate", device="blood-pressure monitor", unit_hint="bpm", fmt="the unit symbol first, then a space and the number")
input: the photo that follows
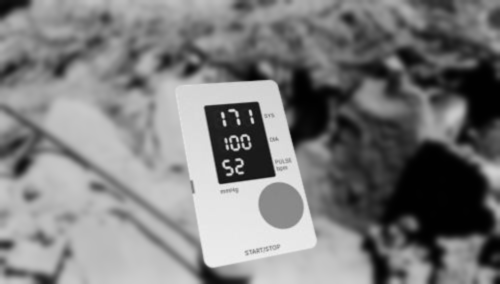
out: bpm 52
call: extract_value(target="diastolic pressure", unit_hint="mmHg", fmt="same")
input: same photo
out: mmHg 100
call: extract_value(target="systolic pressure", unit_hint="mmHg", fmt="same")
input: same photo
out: mmHg 171
